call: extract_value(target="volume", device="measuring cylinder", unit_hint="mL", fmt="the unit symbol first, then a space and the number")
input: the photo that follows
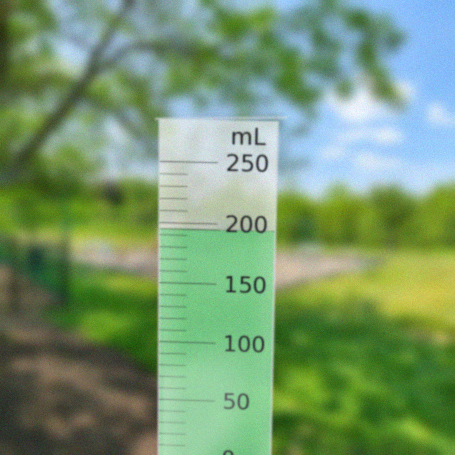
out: mL 195
